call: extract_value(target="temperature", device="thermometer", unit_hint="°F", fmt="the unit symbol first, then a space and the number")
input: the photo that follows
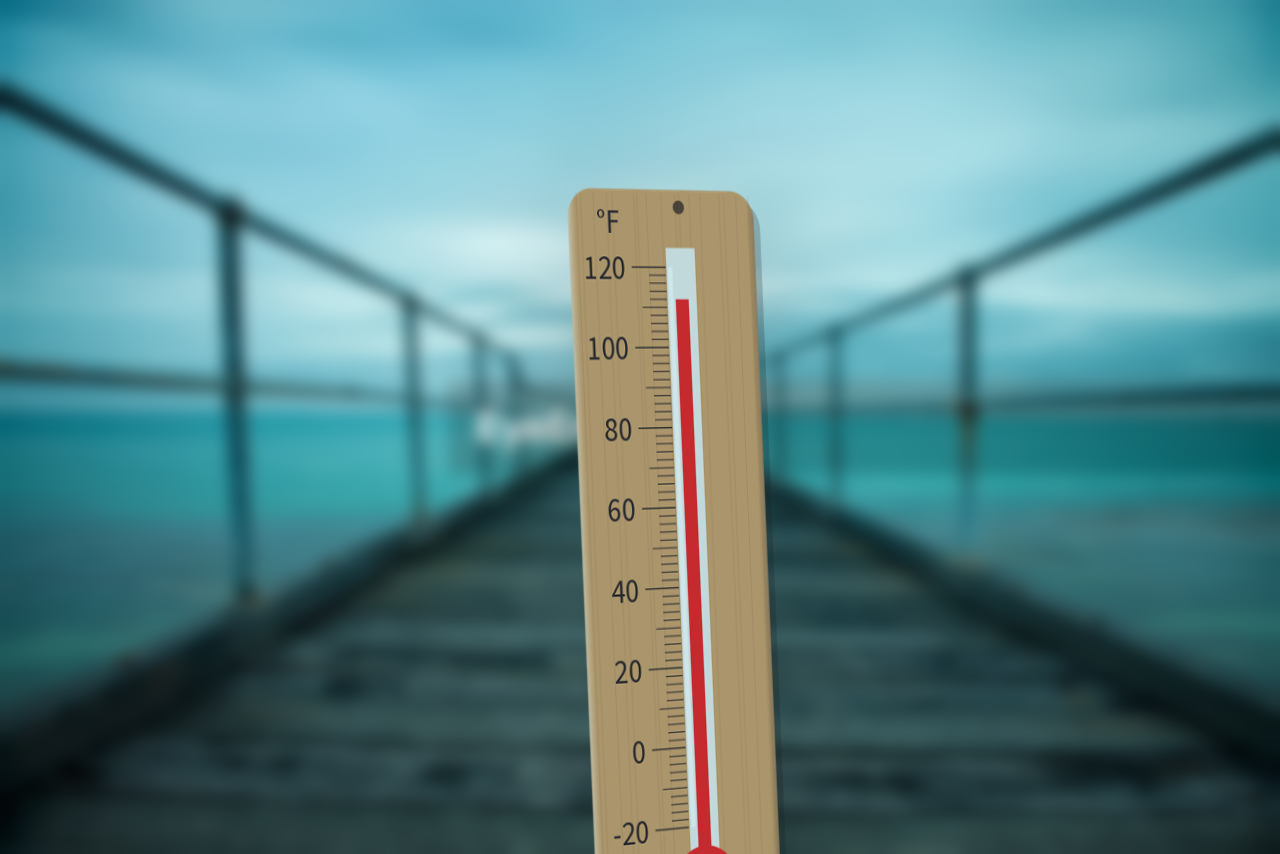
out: °F 112
